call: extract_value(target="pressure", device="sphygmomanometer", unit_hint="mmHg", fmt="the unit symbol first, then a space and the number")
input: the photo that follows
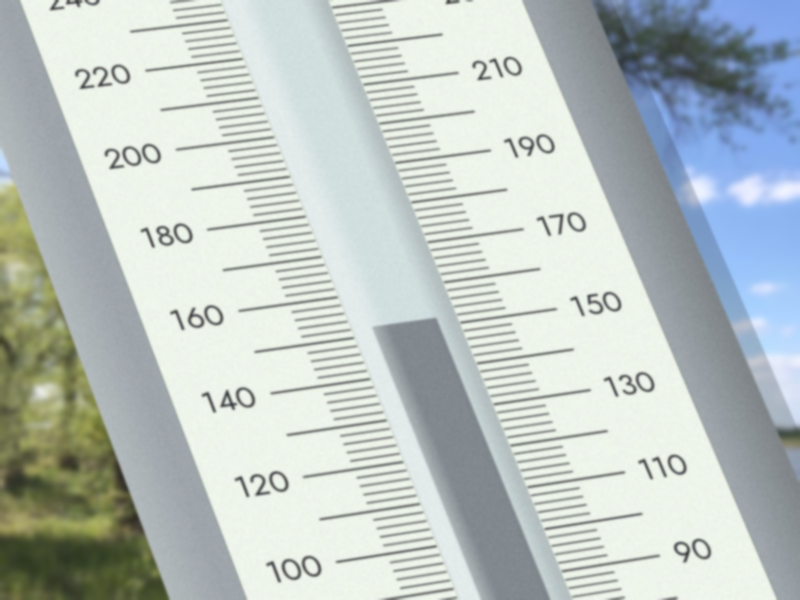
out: mmHg 152
